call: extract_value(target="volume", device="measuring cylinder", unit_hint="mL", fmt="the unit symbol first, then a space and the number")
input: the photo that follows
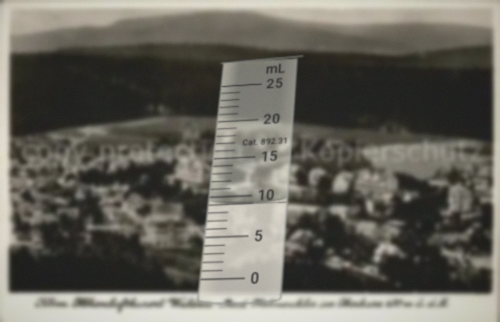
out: mL 9
